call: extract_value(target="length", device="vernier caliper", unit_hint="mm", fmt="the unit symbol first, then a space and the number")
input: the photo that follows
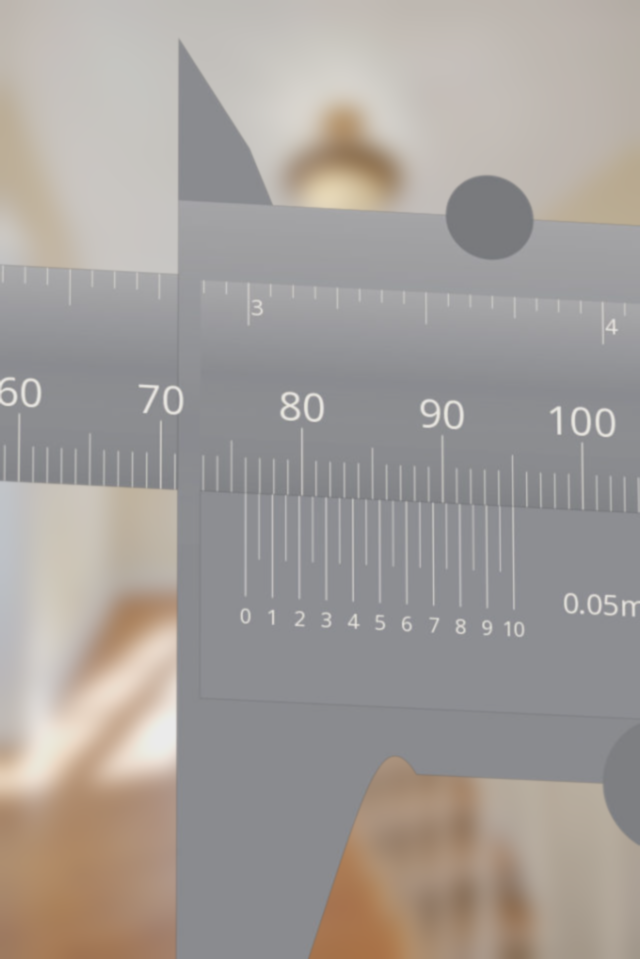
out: mm 76.0
